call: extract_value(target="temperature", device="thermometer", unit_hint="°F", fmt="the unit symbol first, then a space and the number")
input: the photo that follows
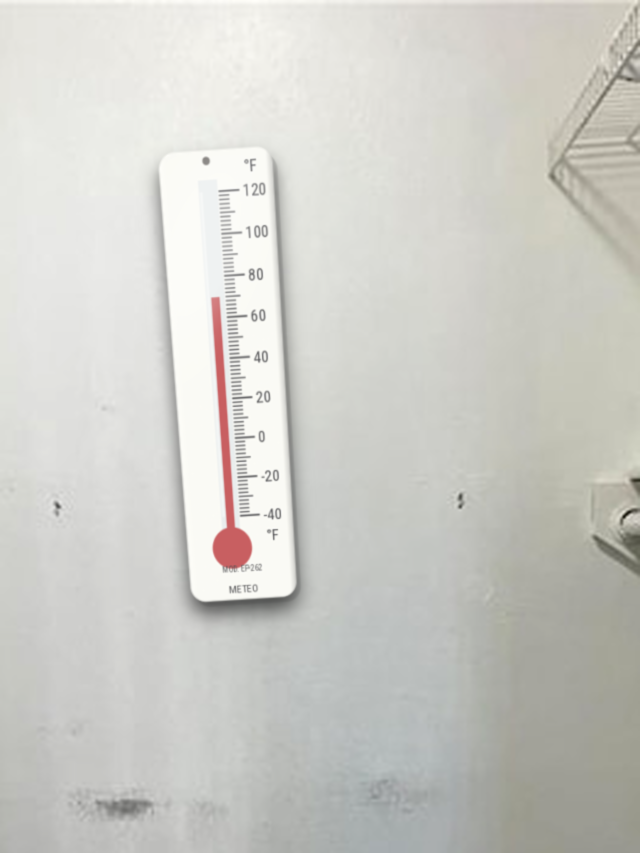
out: °F 70
